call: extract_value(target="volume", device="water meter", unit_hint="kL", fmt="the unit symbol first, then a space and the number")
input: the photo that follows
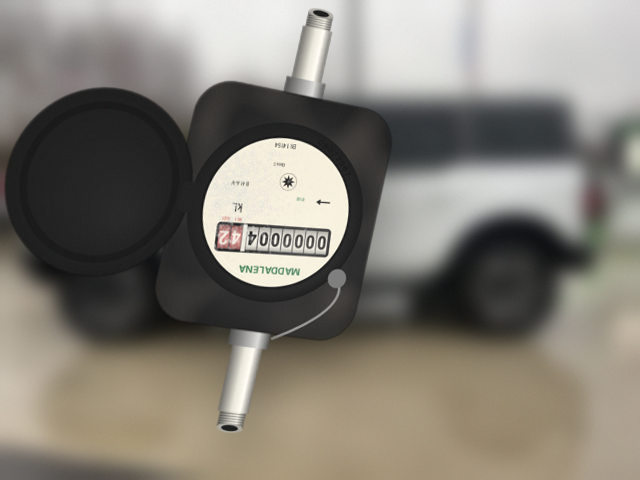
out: kL 4.42
